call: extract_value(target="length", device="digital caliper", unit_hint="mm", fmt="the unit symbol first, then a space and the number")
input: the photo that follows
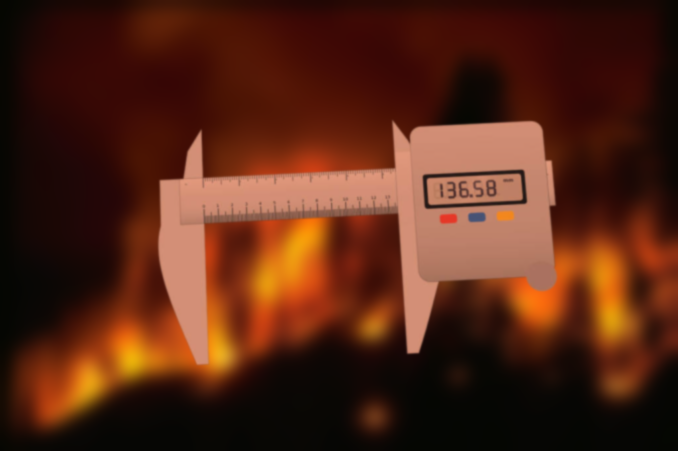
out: mm 136.58
